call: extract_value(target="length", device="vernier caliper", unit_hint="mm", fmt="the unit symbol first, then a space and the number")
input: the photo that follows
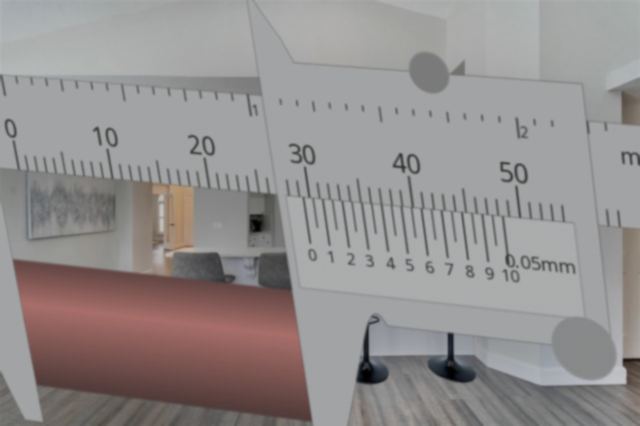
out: mm 29.4
